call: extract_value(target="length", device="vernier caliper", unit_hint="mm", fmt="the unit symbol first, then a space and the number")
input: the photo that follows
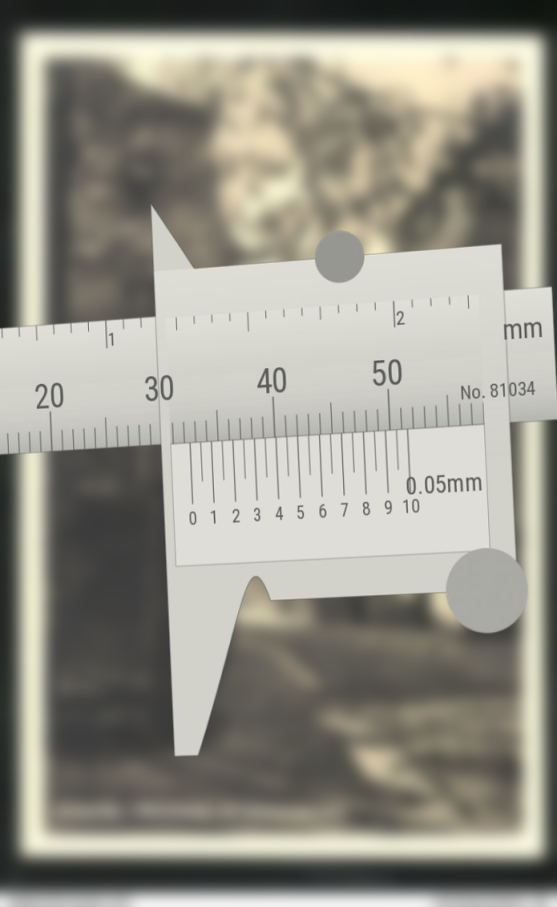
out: mm 32.5
